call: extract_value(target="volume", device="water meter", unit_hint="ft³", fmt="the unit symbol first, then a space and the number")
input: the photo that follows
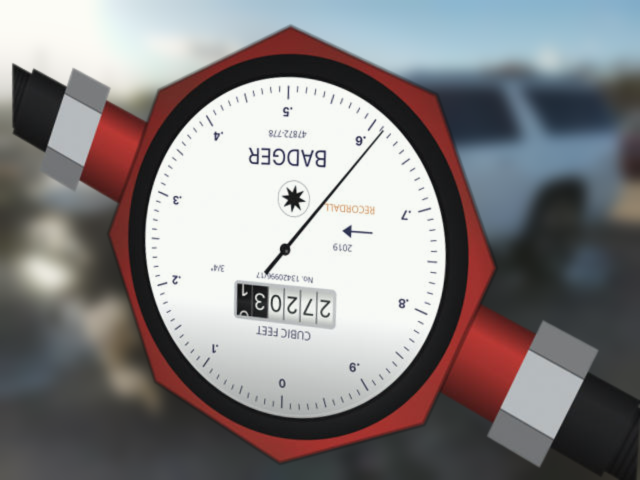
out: ft³ 272030.61
